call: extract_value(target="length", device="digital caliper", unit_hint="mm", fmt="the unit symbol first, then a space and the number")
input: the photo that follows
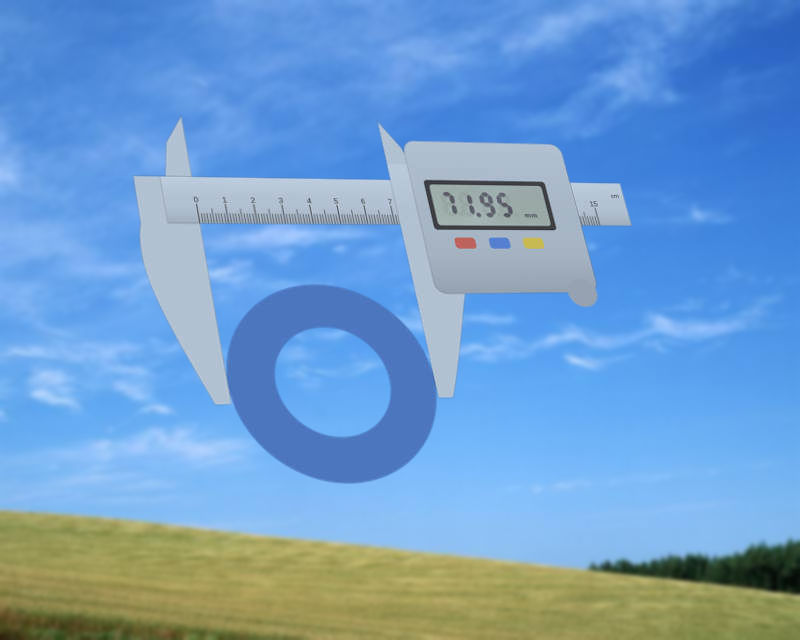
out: mm 71.95
